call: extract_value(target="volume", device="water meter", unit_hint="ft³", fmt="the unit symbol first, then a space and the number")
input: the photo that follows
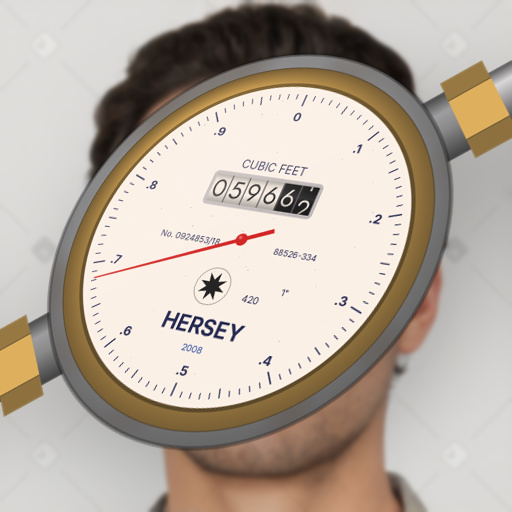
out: ft³ 59661.68
